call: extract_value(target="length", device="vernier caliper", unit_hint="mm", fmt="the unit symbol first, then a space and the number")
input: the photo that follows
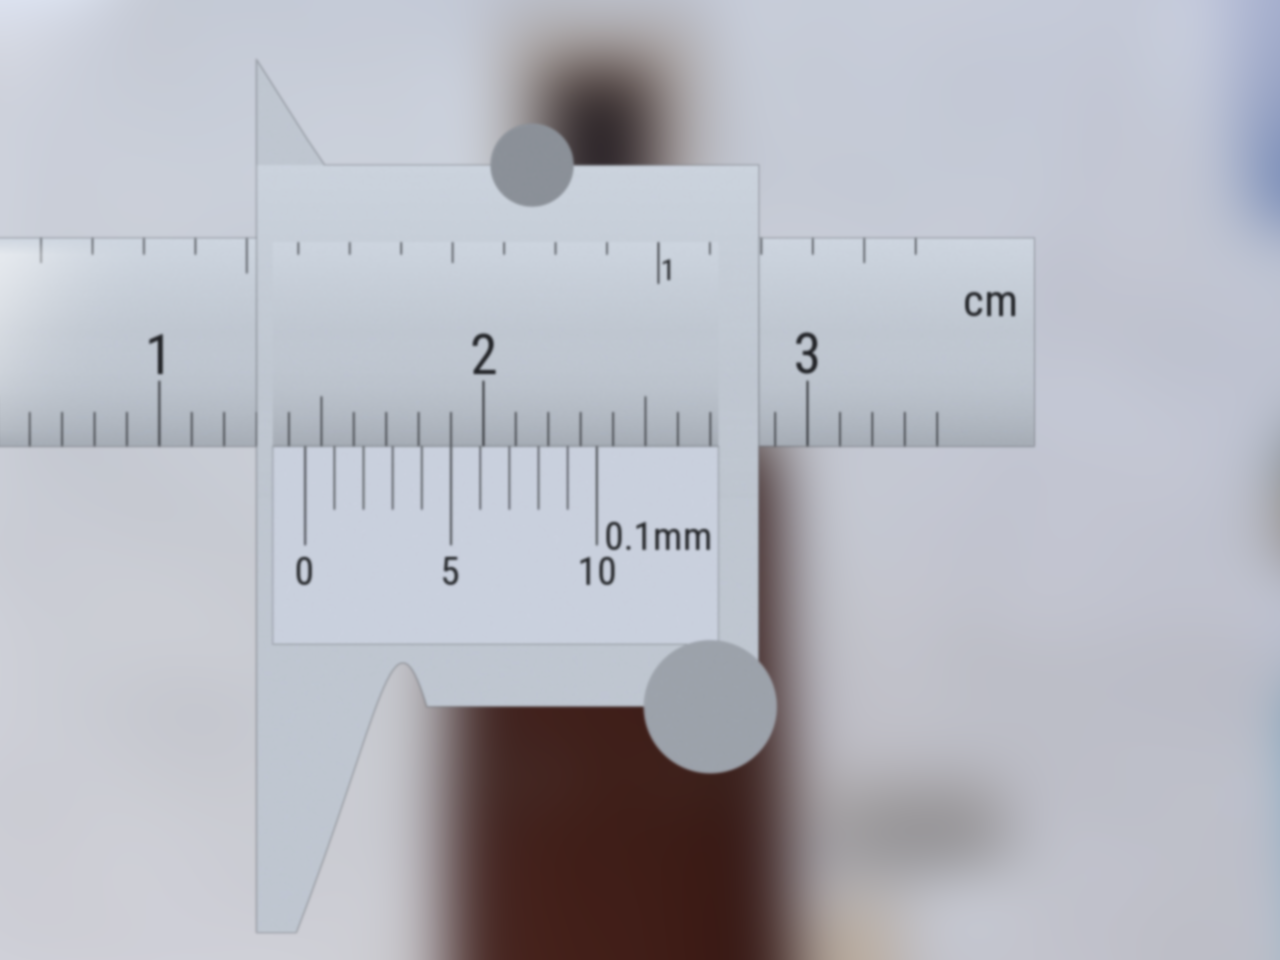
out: mm 14.5
